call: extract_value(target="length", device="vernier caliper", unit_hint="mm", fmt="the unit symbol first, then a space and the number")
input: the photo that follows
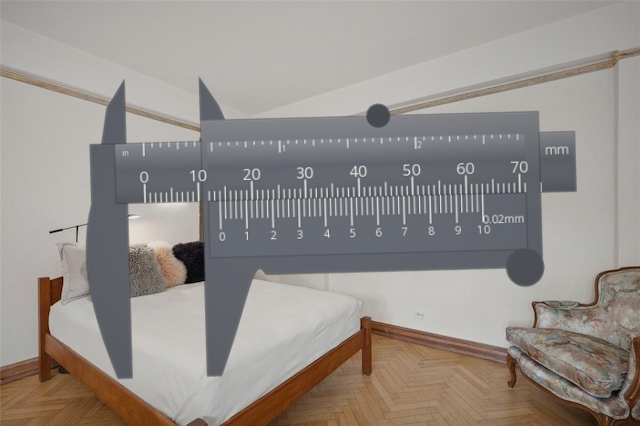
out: mm 14.0
